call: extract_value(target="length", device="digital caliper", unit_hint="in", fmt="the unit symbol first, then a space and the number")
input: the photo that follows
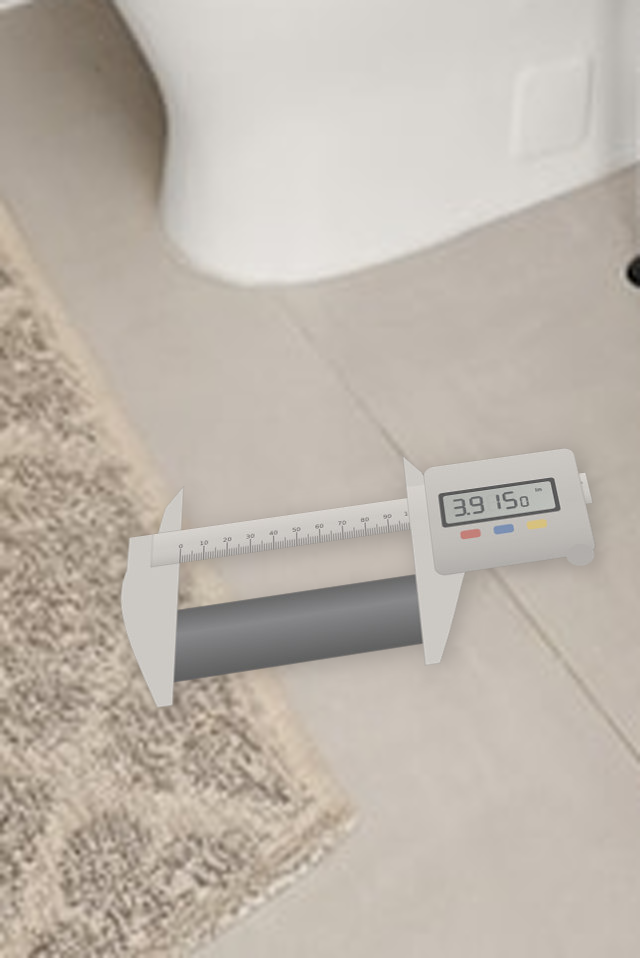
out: in 3.9150
